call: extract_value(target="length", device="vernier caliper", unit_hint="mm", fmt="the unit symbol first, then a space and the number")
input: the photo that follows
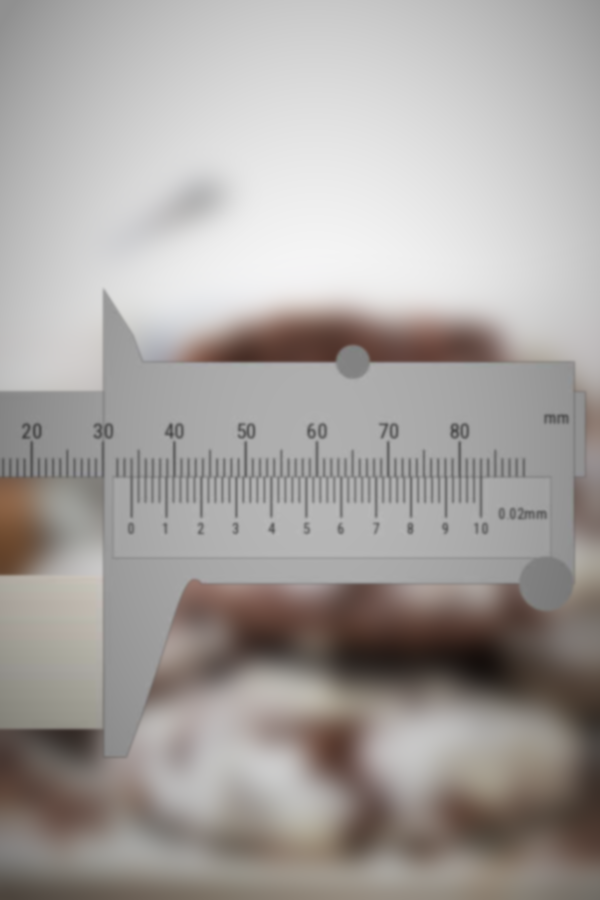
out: mm 34.0
